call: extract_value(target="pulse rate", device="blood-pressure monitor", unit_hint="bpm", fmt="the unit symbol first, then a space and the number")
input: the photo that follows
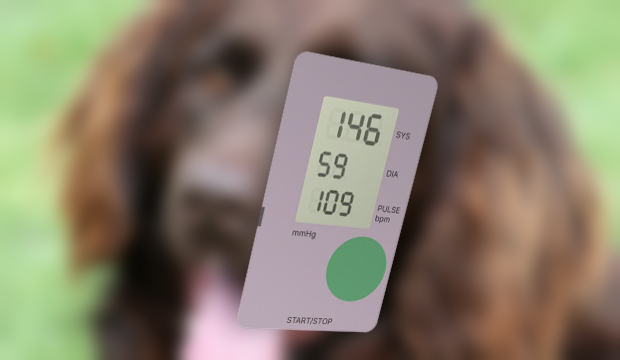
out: bpm 109
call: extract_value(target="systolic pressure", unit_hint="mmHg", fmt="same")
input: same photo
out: mmHg 146
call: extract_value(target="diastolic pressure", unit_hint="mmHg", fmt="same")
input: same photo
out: mmHg 59
